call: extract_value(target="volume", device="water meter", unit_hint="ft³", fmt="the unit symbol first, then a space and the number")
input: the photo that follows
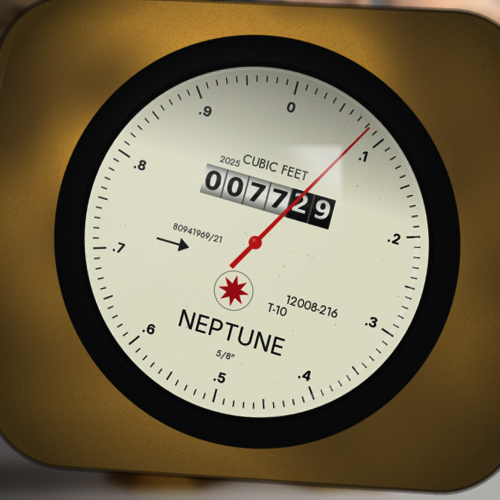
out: ft³ 7729.08
